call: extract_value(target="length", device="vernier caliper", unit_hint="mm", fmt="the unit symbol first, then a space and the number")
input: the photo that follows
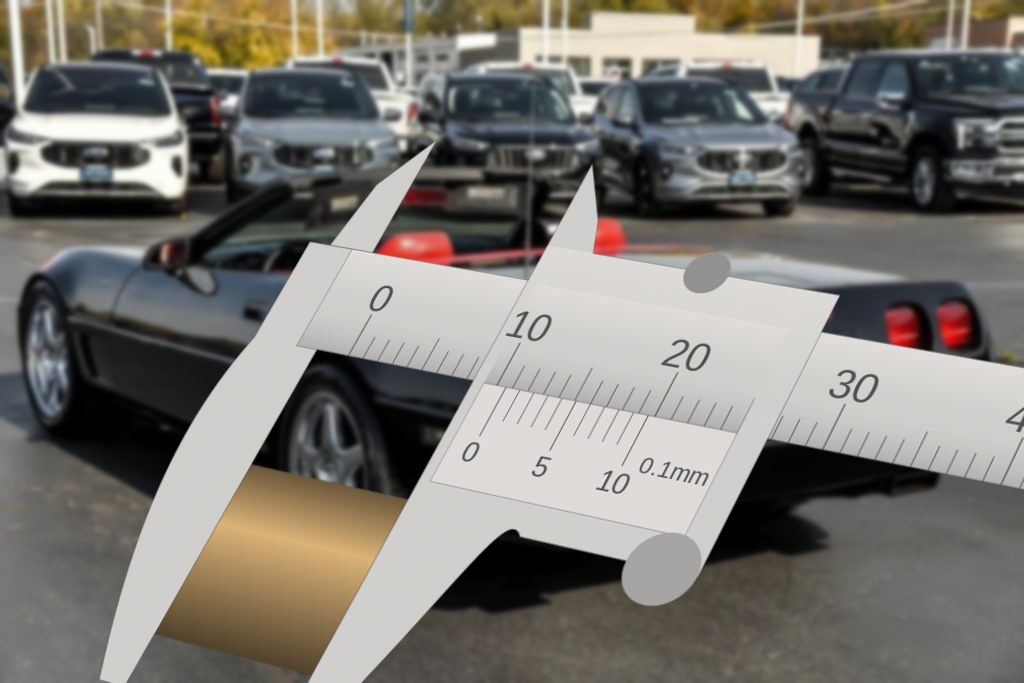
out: mm 10.6
